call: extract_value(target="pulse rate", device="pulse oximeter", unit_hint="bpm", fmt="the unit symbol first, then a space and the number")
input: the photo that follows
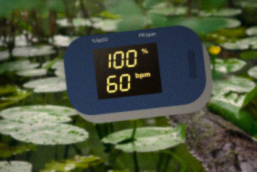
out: bpm 60
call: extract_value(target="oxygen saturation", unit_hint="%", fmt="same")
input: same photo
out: % 100
